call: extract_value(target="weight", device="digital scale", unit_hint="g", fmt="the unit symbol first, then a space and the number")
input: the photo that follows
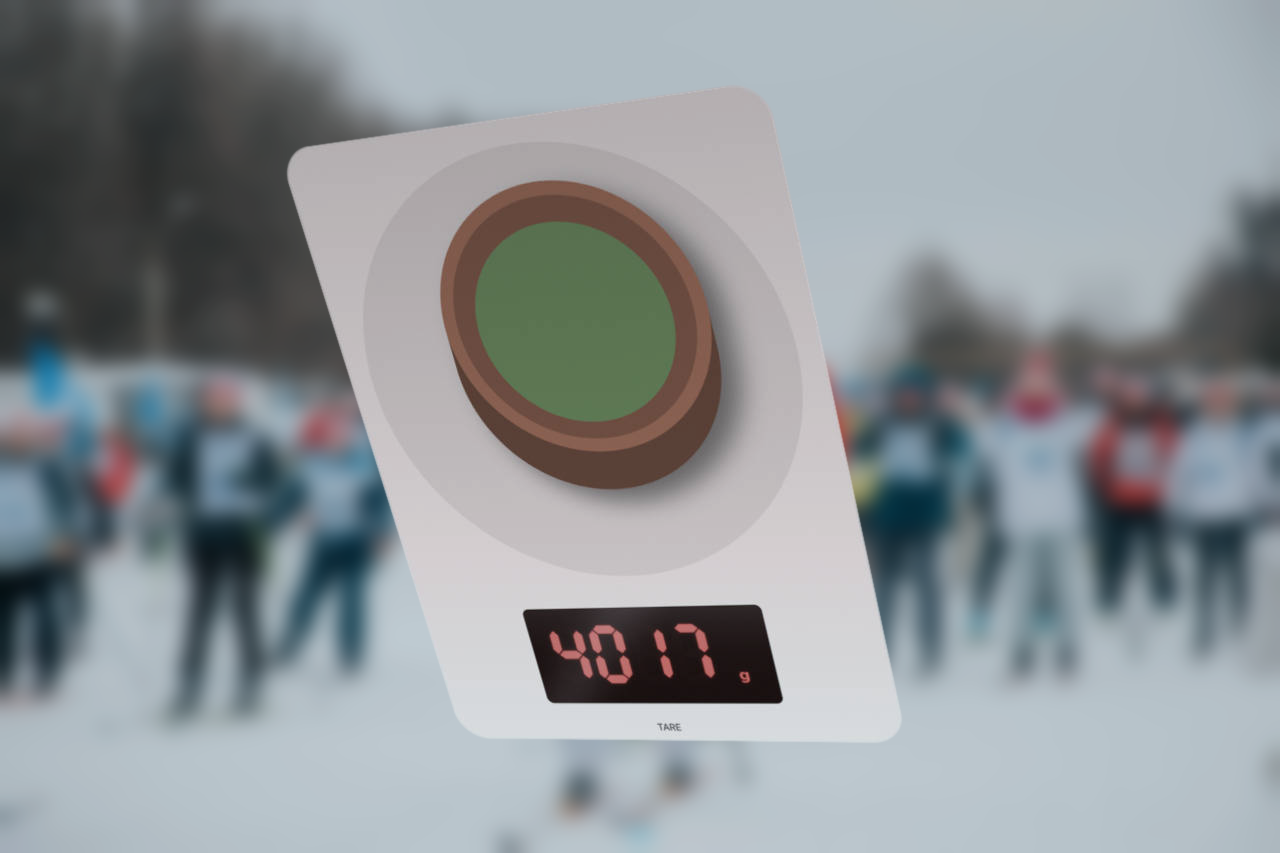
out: g 4017
